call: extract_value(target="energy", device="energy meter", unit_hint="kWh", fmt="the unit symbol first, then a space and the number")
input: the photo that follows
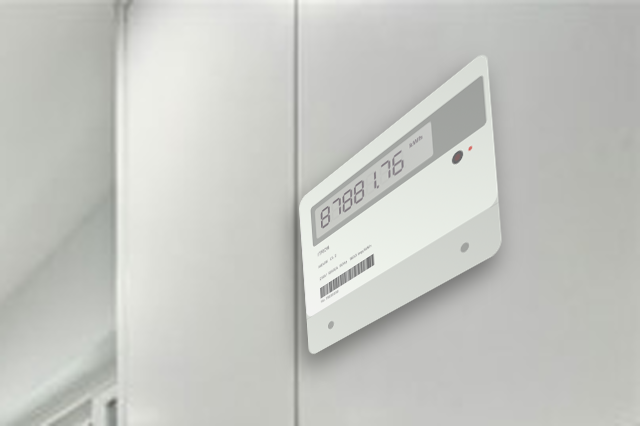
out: kWh 87881.76
